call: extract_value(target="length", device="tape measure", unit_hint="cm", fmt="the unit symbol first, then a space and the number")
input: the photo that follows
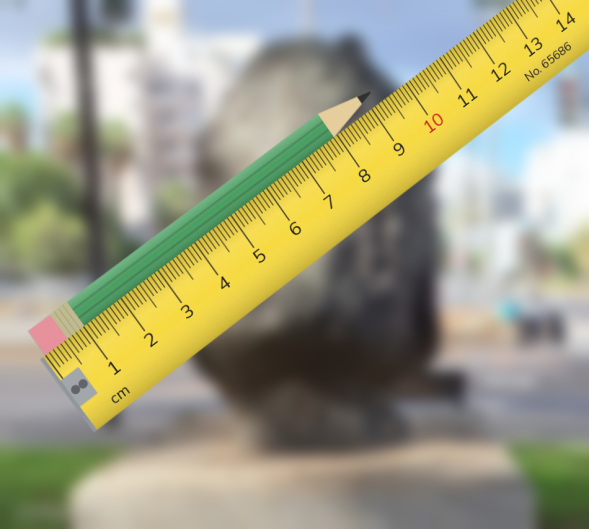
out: cm 9.2
